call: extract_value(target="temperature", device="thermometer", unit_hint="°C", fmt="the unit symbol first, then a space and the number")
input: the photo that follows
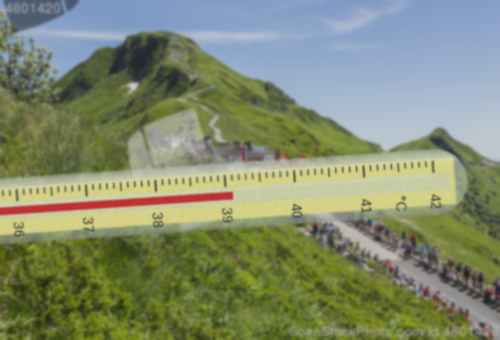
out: °C 39.1
